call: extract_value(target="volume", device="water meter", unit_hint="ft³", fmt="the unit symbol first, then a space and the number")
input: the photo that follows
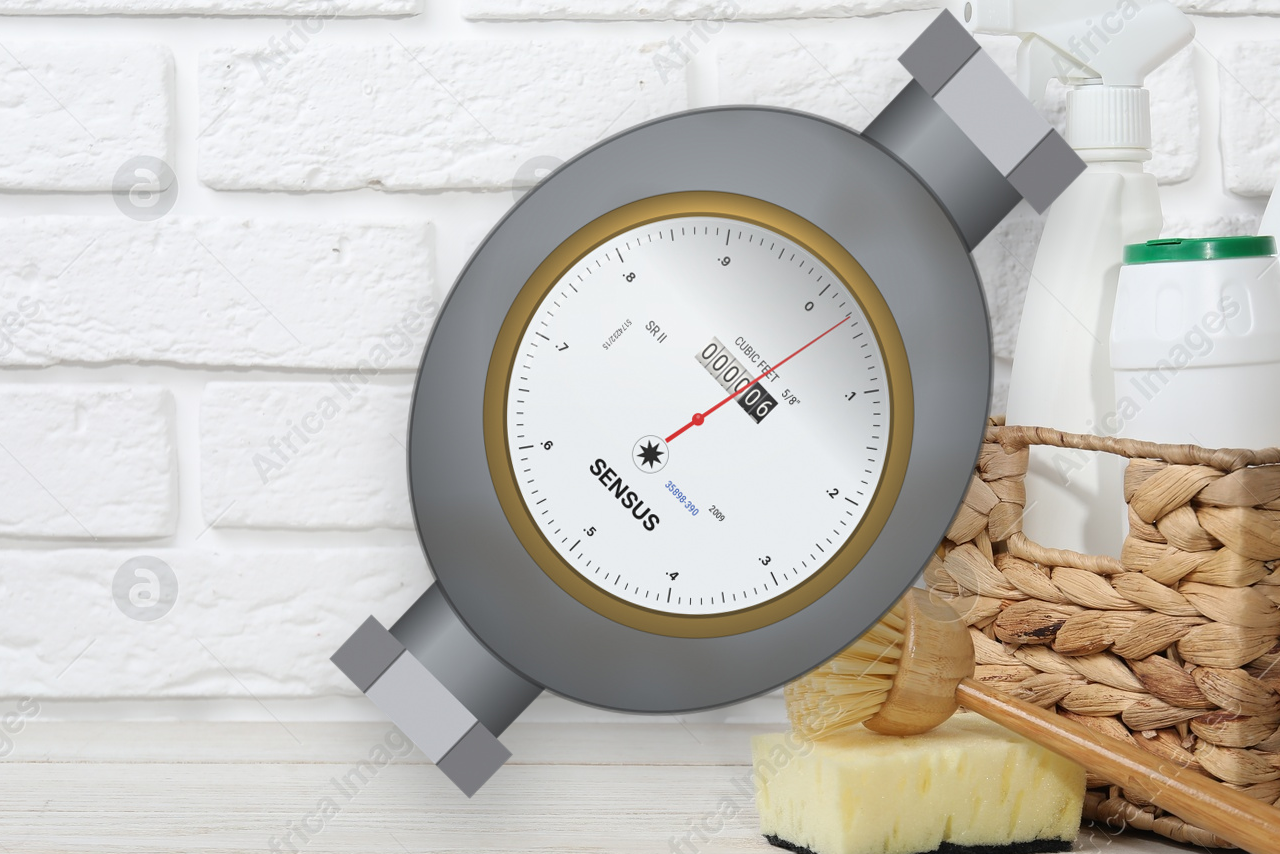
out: ft³ 6.03
